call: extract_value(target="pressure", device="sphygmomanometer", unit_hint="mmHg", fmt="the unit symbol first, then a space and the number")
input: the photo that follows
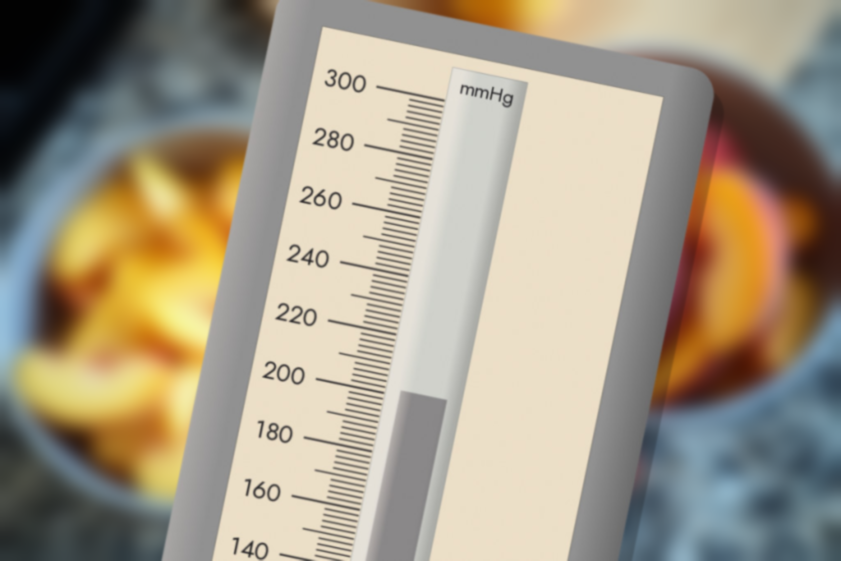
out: mmHg 202
